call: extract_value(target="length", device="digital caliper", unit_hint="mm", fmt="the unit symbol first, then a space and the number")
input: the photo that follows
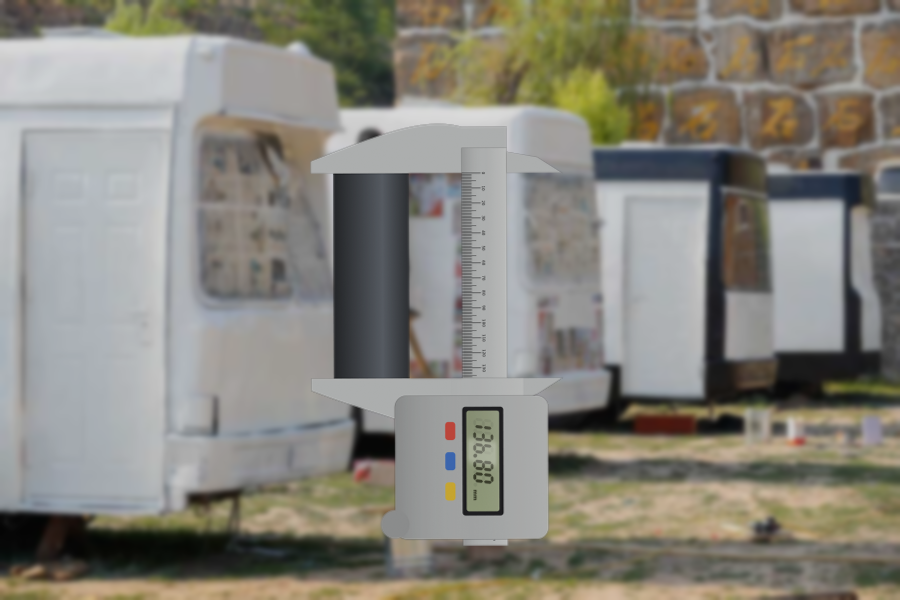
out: mm 136.80
